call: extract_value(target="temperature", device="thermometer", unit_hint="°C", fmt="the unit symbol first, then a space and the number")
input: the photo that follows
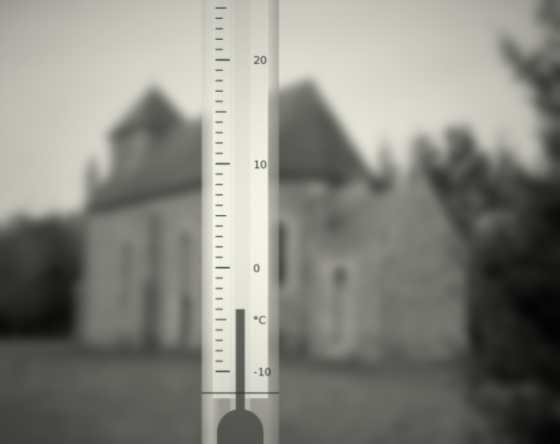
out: °C -4
